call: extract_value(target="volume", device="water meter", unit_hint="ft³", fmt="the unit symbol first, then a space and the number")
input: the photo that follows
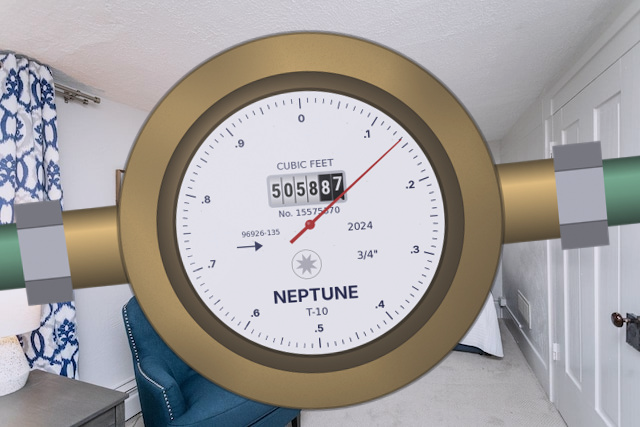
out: ft³ 505887.14
